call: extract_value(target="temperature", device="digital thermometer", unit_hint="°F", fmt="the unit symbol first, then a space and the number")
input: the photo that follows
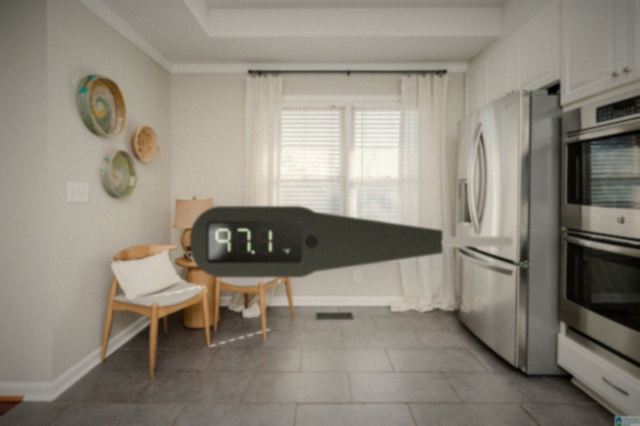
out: °F 97.1
